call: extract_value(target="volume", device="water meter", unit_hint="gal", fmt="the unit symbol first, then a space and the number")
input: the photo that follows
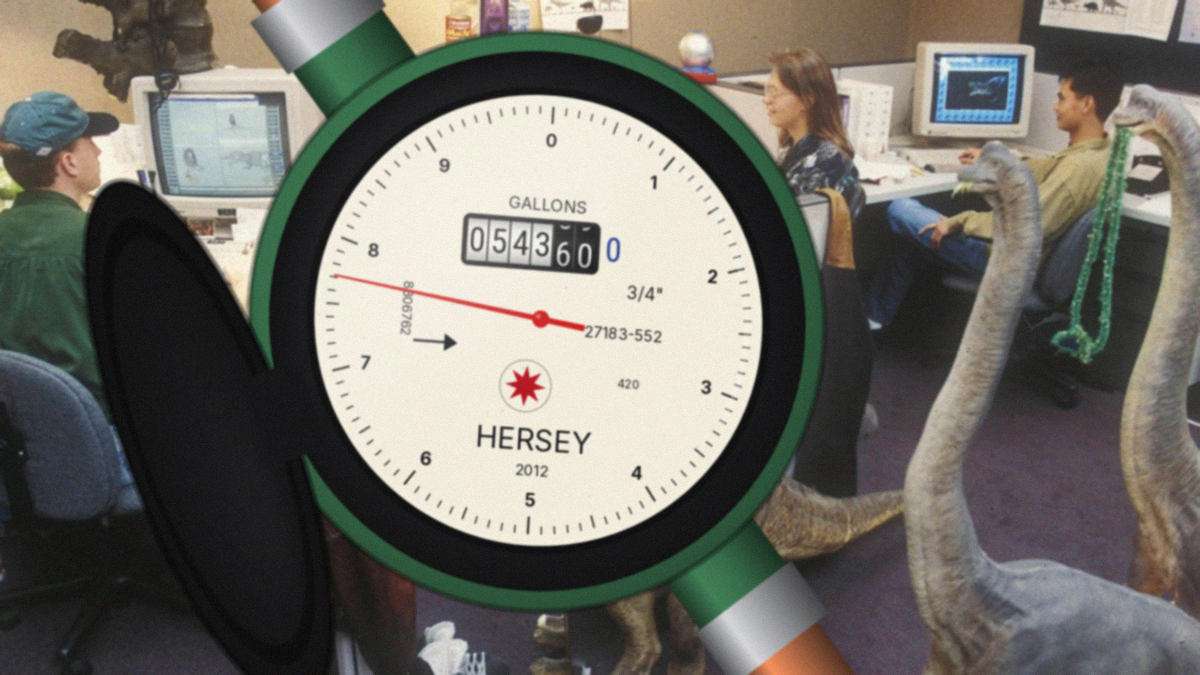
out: gal 543597.7
